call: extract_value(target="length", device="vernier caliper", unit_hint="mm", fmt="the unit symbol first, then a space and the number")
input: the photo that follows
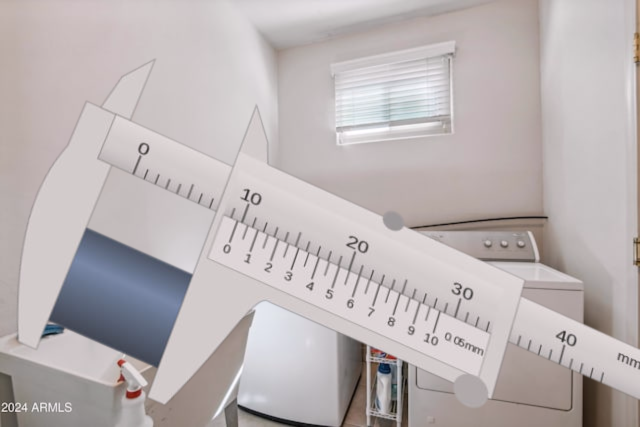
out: mm 9.6
